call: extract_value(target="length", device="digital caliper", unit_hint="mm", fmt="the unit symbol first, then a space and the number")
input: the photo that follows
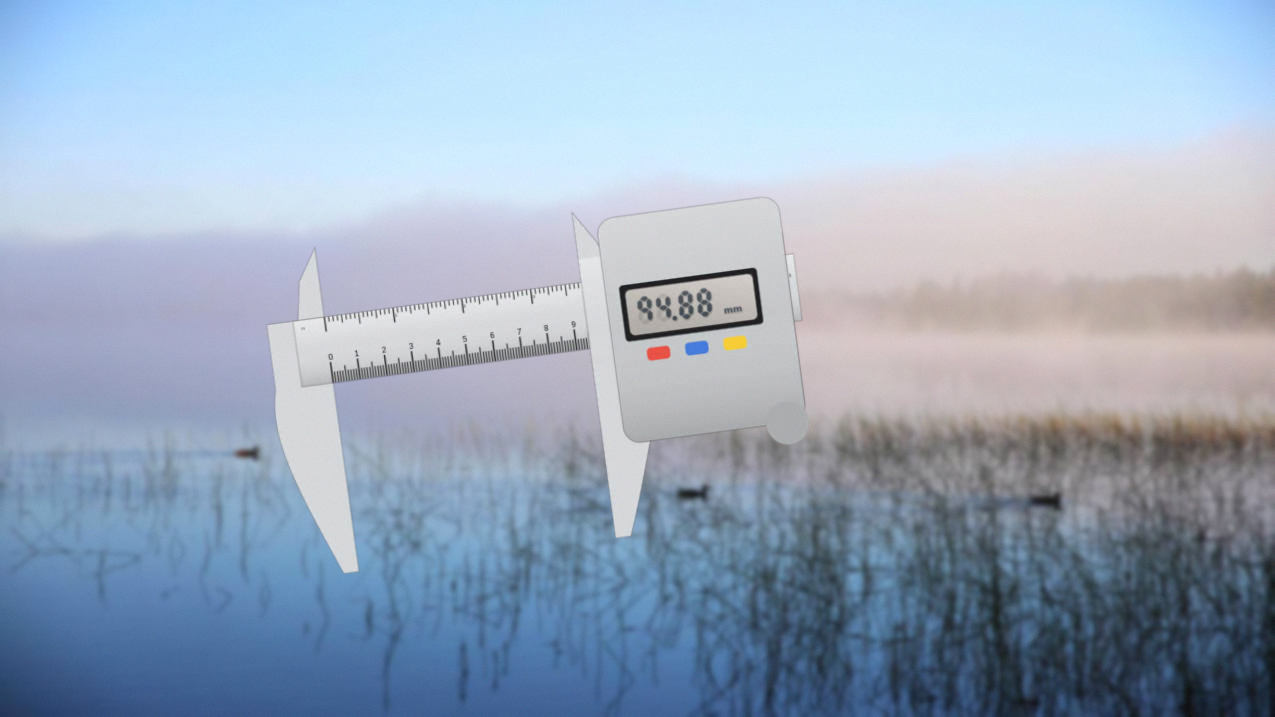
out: mm 94.88
